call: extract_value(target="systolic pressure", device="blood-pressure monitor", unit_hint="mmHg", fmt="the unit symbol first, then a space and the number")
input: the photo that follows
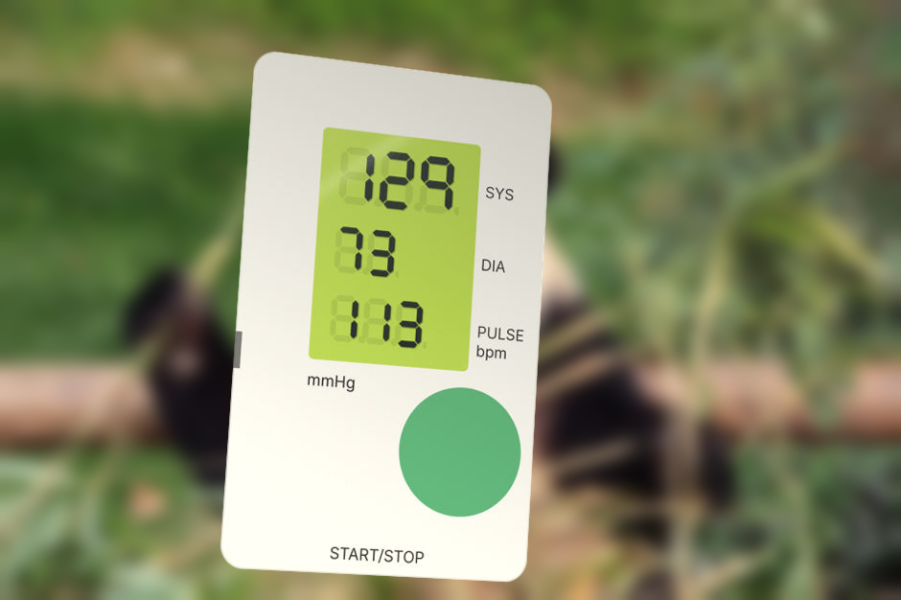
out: mmHg 129
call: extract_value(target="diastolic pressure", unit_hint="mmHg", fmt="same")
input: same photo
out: mmHg 73
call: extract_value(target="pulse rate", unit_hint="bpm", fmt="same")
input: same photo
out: bpm 113
